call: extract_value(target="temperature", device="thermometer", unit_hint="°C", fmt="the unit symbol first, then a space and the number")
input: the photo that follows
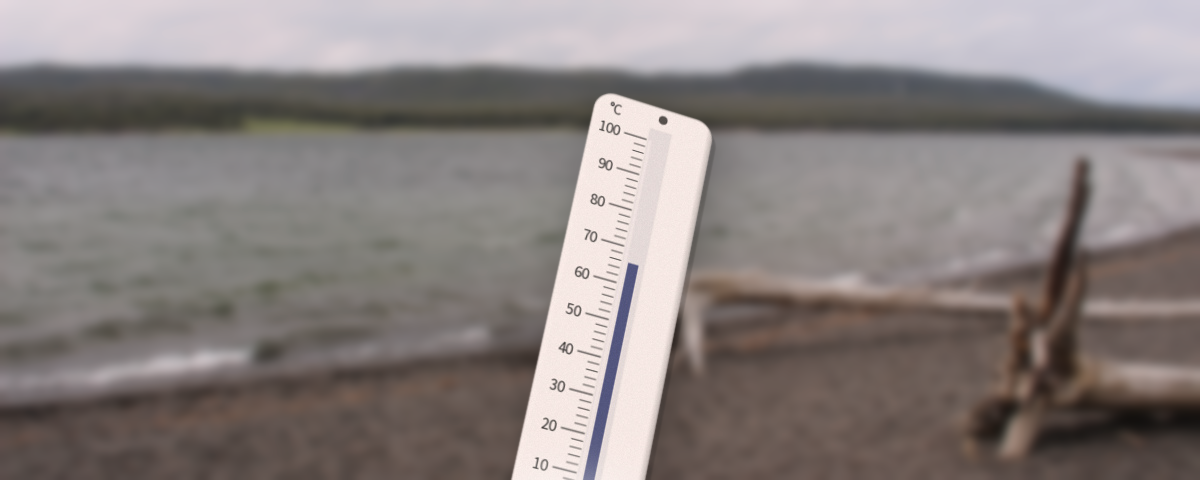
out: °C 66
